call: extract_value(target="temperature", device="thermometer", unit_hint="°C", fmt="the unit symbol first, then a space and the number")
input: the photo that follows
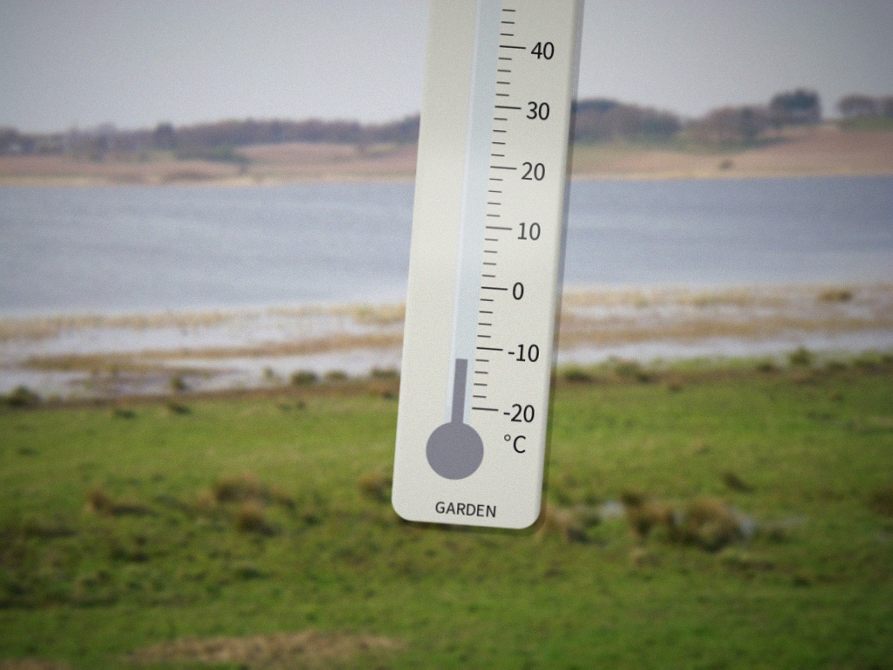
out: °C -12
